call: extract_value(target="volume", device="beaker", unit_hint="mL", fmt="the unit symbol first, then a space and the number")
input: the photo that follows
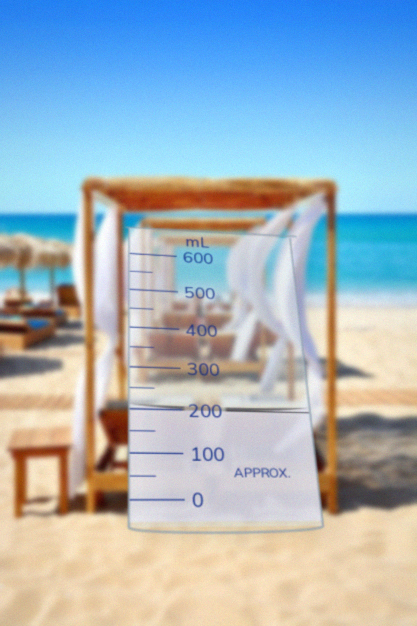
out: mL 200
